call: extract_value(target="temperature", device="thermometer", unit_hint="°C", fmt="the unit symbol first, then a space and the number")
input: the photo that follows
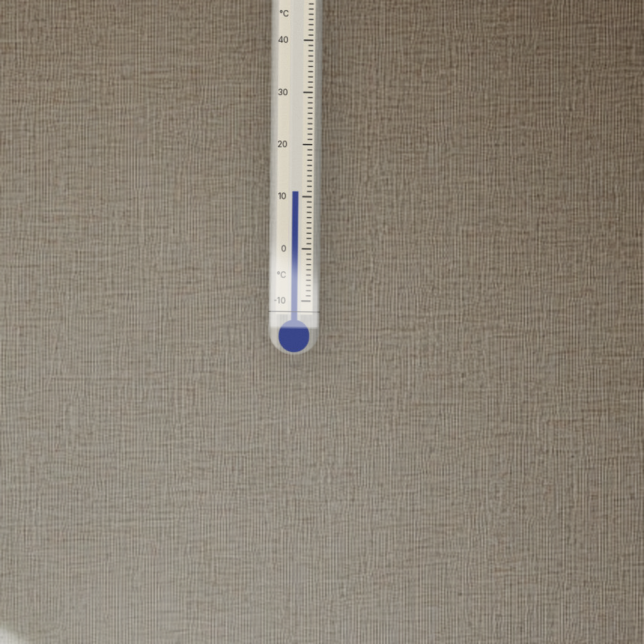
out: °C 11
